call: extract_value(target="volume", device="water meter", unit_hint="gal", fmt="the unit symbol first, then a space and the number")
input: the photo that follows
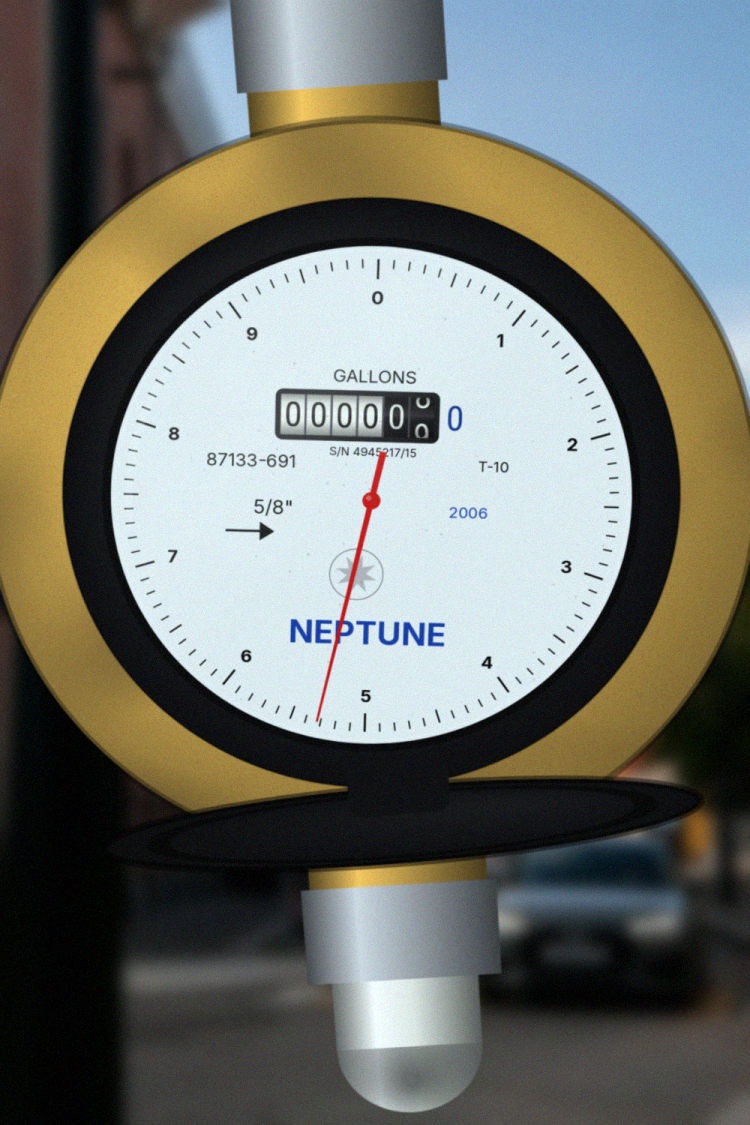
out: gal 85.3
